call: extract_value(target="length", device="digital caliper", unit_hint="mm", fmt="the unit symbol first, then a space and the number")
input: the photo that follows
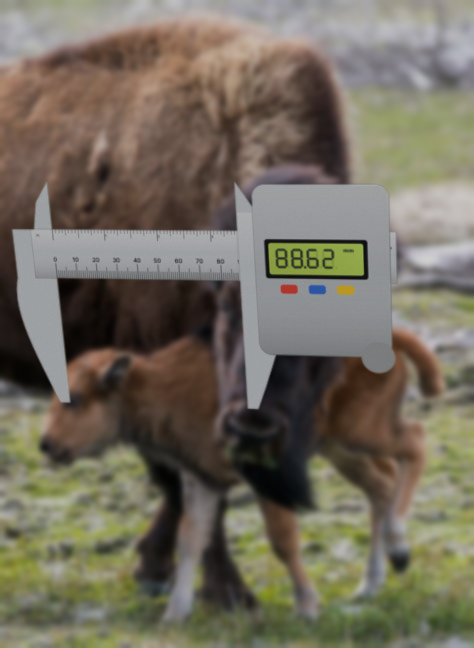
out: mm 88.62
